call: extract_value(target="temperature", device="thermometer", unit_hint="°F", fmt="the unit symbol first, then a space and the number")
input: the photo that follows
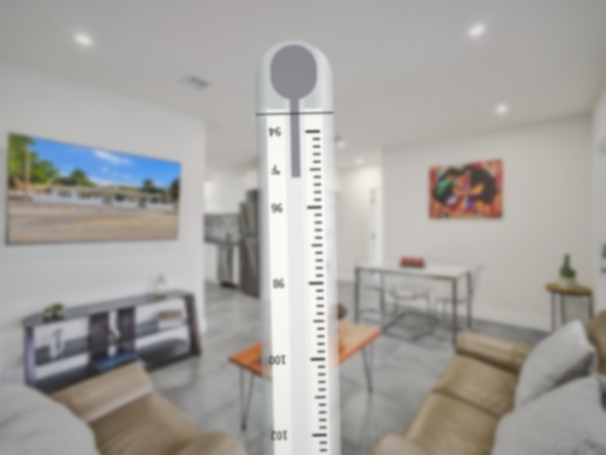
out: °F 95.2
